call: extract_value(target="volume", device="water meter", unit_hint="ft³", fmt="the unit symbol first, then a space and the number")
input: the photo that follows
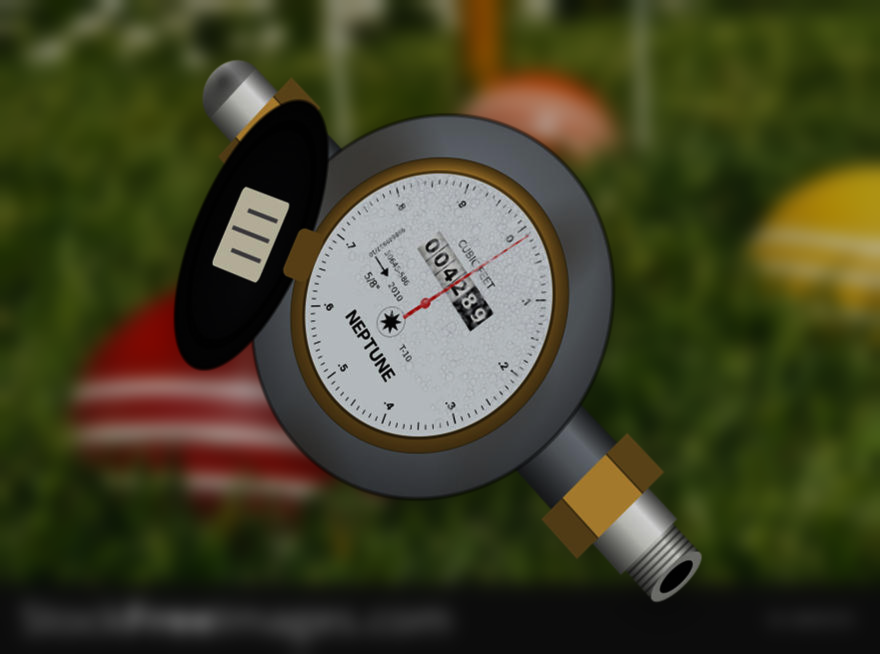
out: ft³ 4289.01
